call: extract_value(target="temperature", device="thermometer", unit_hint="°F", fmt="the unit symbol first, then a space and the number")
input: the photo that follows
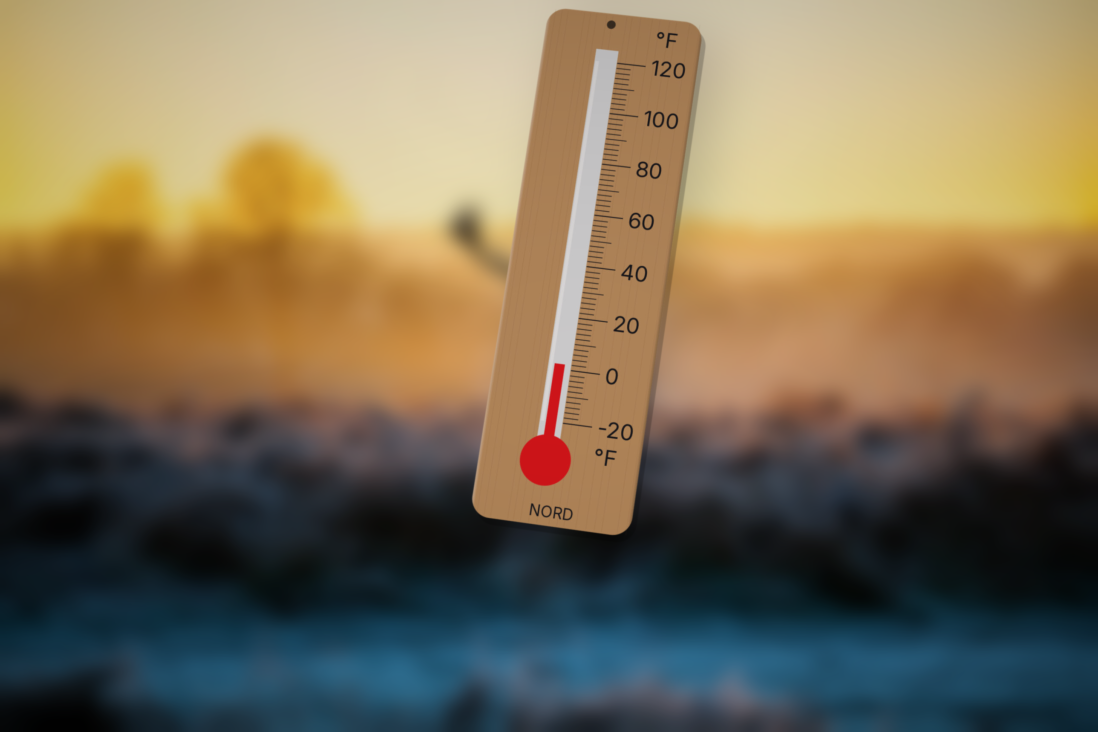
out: °F 2
